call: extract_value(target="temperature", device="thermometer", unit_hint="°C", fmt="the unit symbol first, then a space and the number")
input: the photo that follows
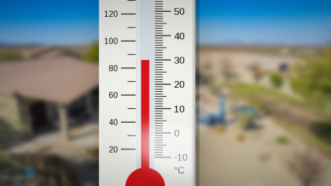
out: °C 30
